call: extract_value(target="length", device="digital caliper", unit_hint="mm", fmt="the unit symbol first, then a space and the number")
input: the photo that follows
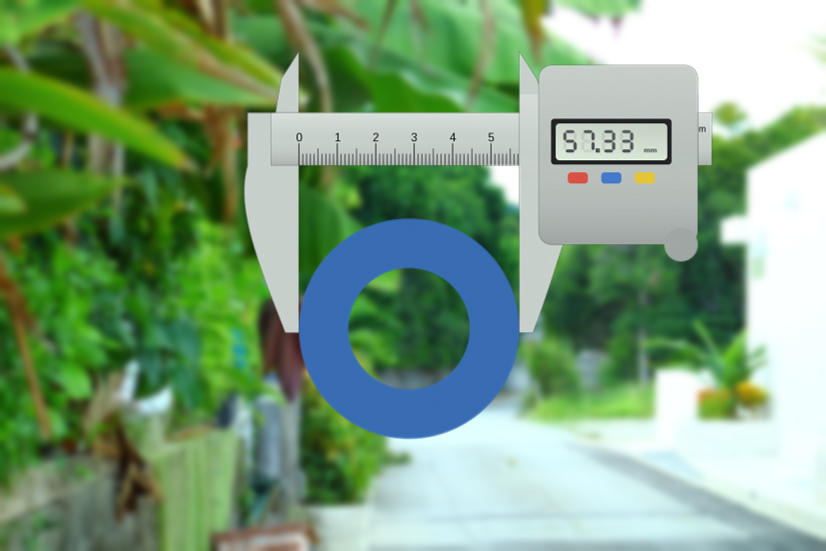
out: mm 57.33
